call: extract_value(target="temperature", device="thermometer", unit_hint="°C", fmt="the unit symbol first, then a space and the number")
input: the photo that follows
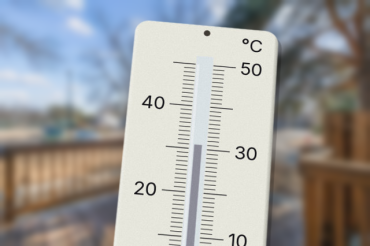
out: °C 31
